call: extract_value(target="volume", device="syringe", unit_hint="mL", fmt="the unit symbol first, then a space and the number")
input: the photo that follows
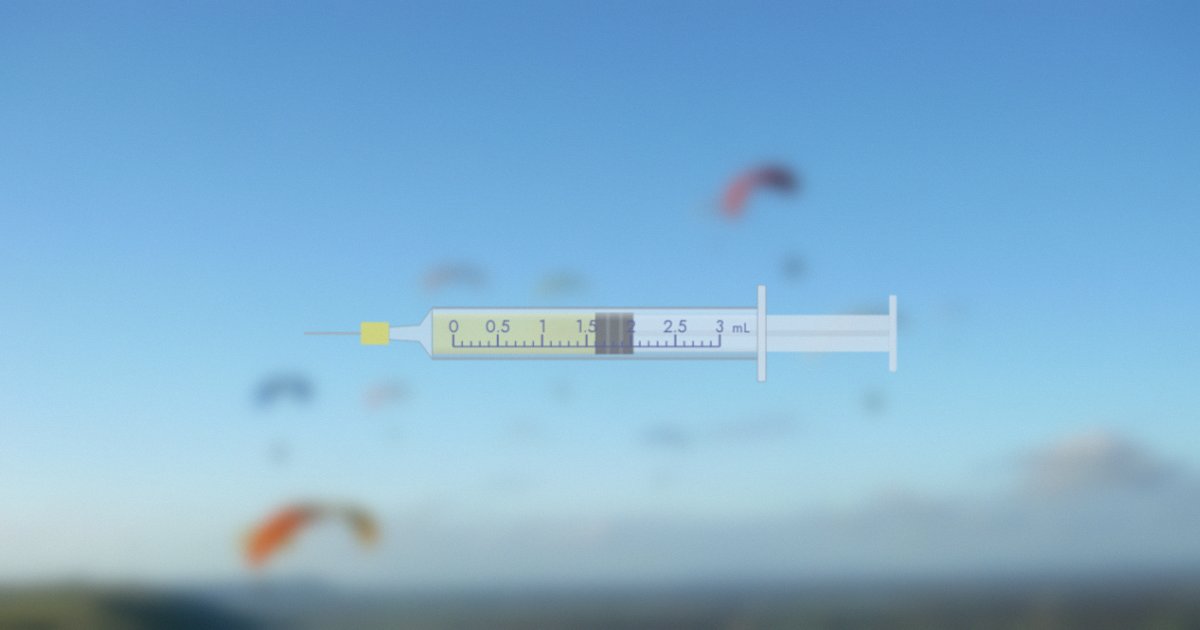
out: mL 1.6
